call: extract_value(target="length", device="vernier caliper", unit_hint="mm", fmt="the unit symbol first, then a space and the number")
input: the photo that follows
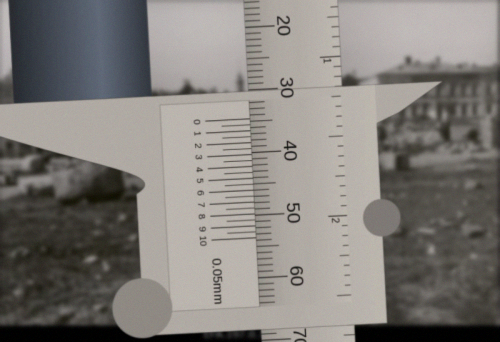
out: mm 34.6
